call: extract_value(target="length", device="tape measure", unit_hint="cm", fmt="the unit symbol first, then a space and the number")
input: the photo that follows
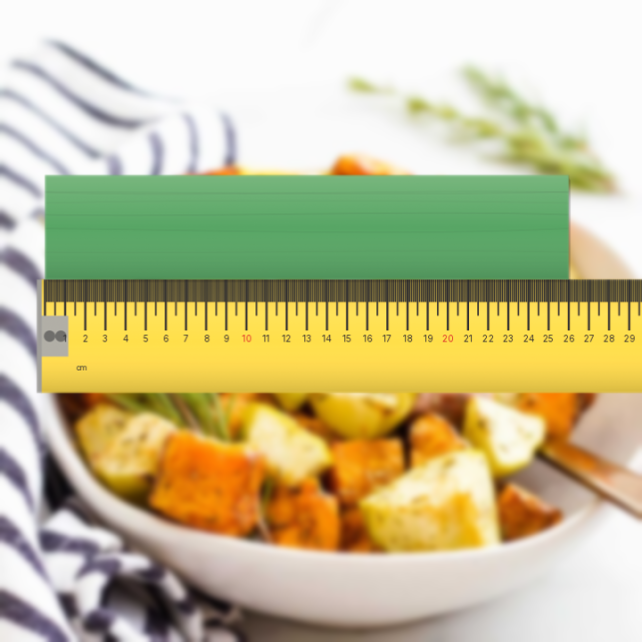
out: cm 26
